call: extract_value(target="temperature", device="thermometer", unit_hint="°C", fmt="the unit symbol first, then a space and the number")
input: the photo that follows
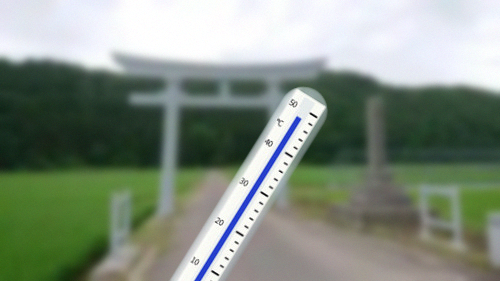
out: °C 48
